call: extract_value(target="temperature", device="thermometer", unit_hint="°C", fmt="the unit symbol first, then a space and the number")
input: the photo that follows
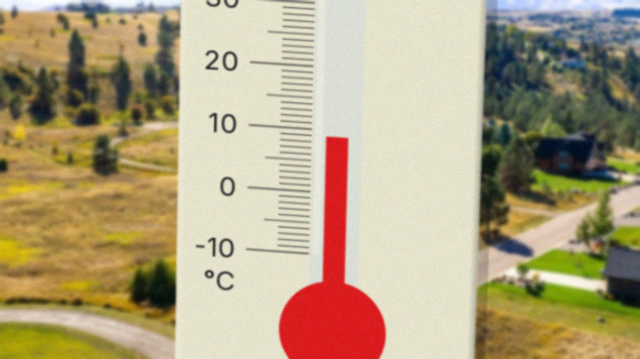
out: °C 9
